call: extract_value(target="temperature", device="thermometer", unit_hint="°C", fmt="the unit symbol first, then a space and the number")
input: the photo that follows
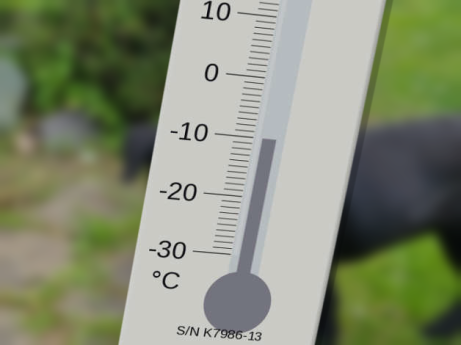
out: °C -10
